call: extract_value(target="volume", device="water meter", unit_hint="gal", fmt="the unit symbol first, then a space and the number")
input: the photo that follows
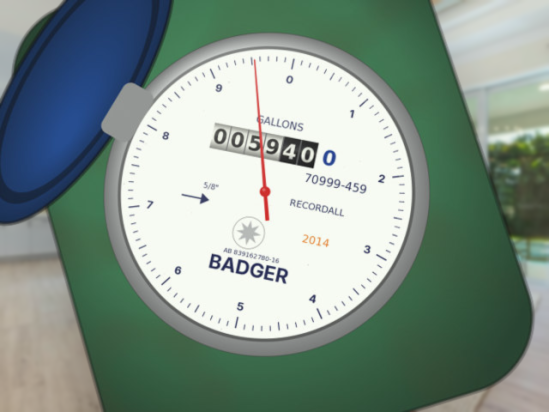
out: gal 59399.5
